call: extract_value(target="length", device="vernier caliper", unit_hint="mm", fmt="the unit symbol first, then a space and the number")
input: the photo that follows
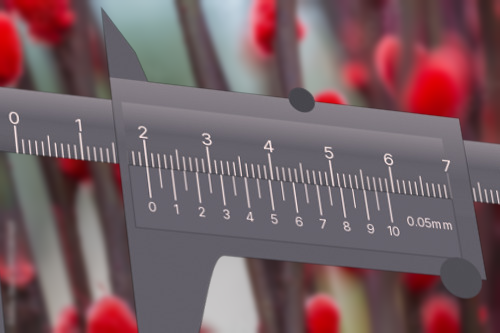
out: mm 20.0
